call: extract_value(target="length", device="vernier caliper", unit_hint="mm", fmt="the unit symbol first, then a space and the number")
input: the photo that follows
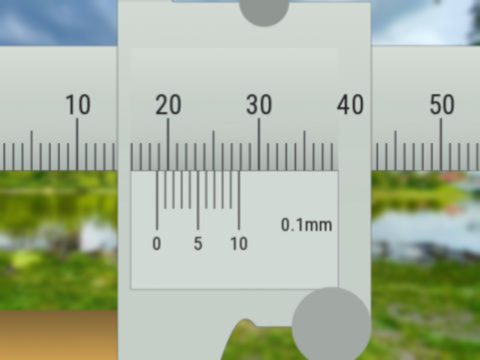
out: mm 18.8
